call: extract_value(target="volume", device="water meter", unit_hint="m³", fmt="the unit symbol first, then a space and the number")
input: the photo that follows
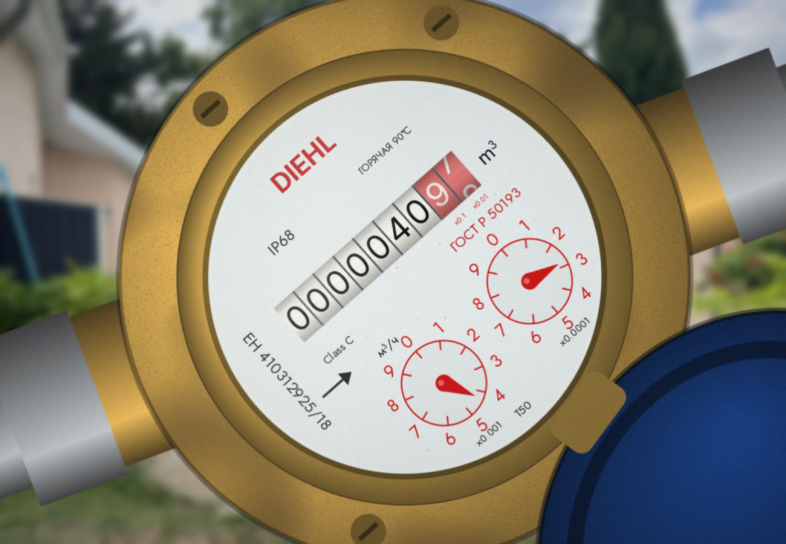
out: m³ 40.9742
